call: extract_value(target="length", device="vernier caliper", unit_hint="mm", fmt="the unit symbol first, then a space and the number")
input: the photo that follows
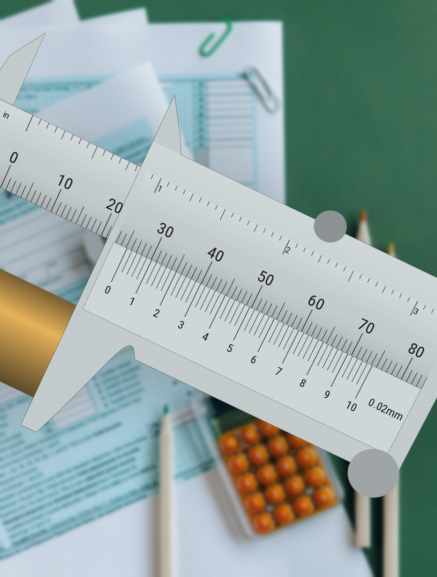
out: mm 25.2
